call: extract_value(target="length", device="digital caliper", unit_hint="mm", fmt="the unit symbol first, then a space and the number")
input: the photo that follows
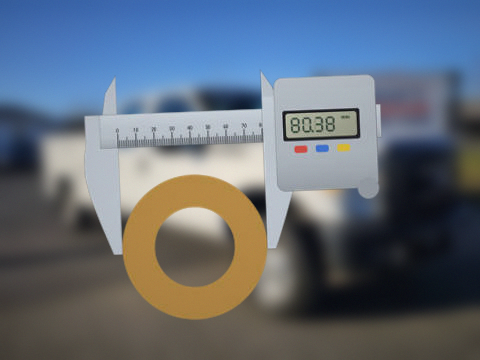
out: mm 80.38
